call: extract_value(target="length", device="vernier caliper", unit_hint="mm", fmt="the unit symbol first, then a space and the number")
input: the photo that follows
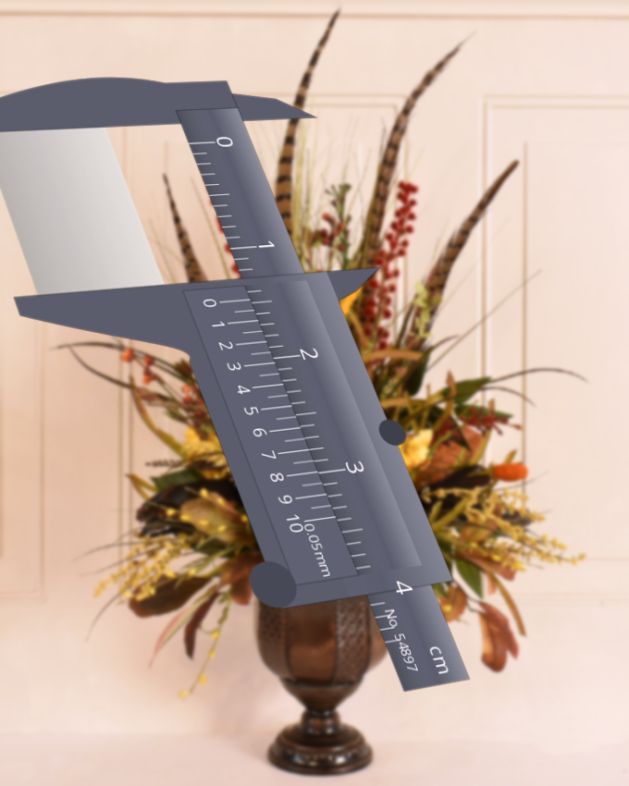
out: mm 14.7
